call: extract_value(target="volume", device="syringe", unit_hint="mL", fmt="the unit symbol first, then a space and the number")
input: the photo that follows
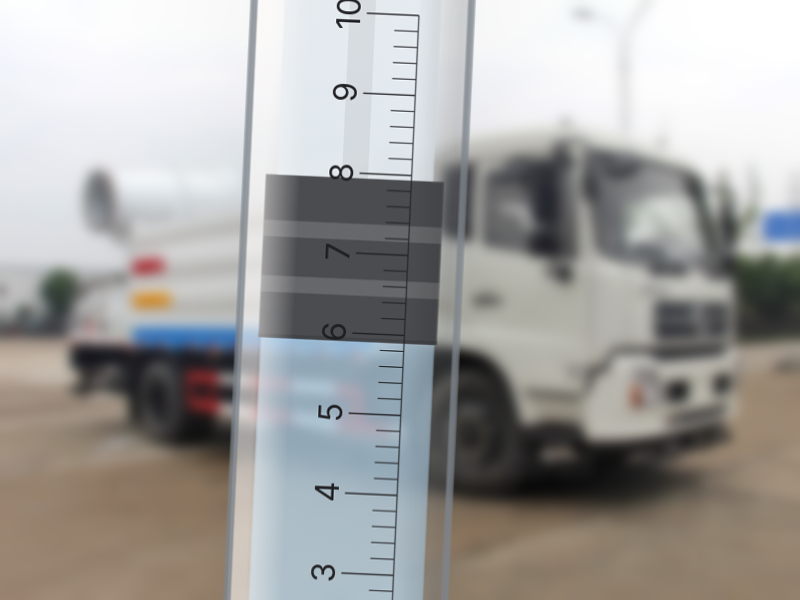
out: mL 5.9
